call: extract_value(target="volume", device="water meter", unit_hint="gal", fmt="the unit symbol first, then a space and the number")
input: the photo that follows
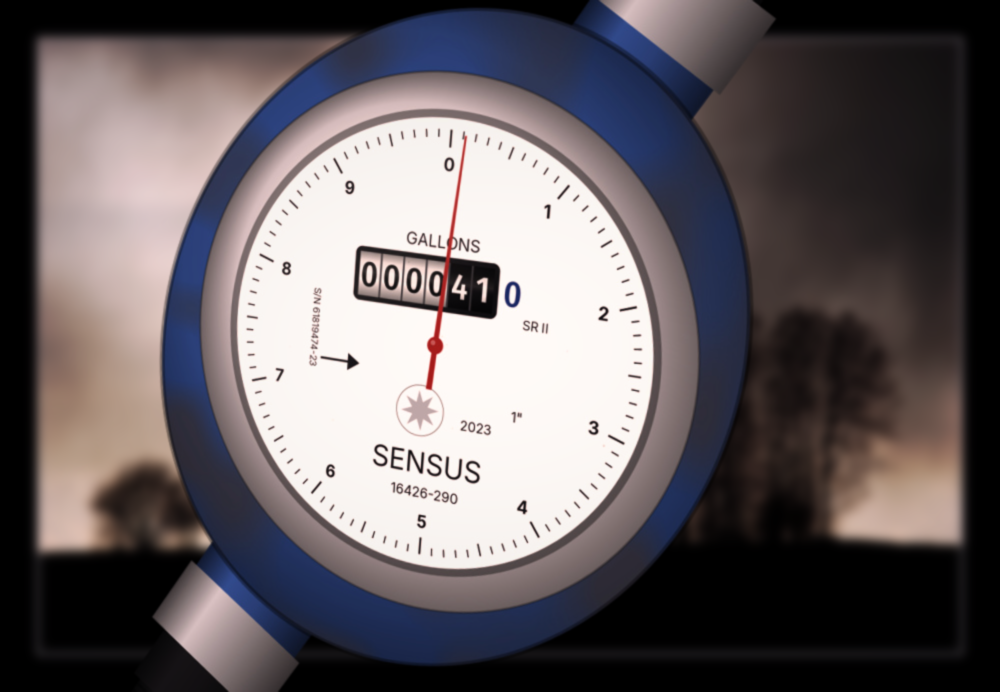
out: gal 410.1
